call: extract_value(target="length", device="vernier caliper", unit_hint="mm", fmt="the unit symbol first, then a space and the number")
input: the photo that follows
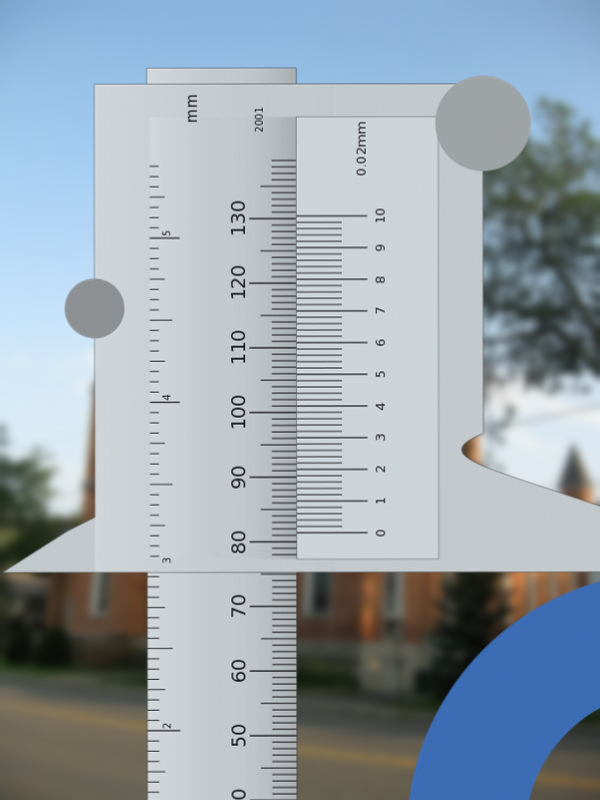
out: mm 81.4
